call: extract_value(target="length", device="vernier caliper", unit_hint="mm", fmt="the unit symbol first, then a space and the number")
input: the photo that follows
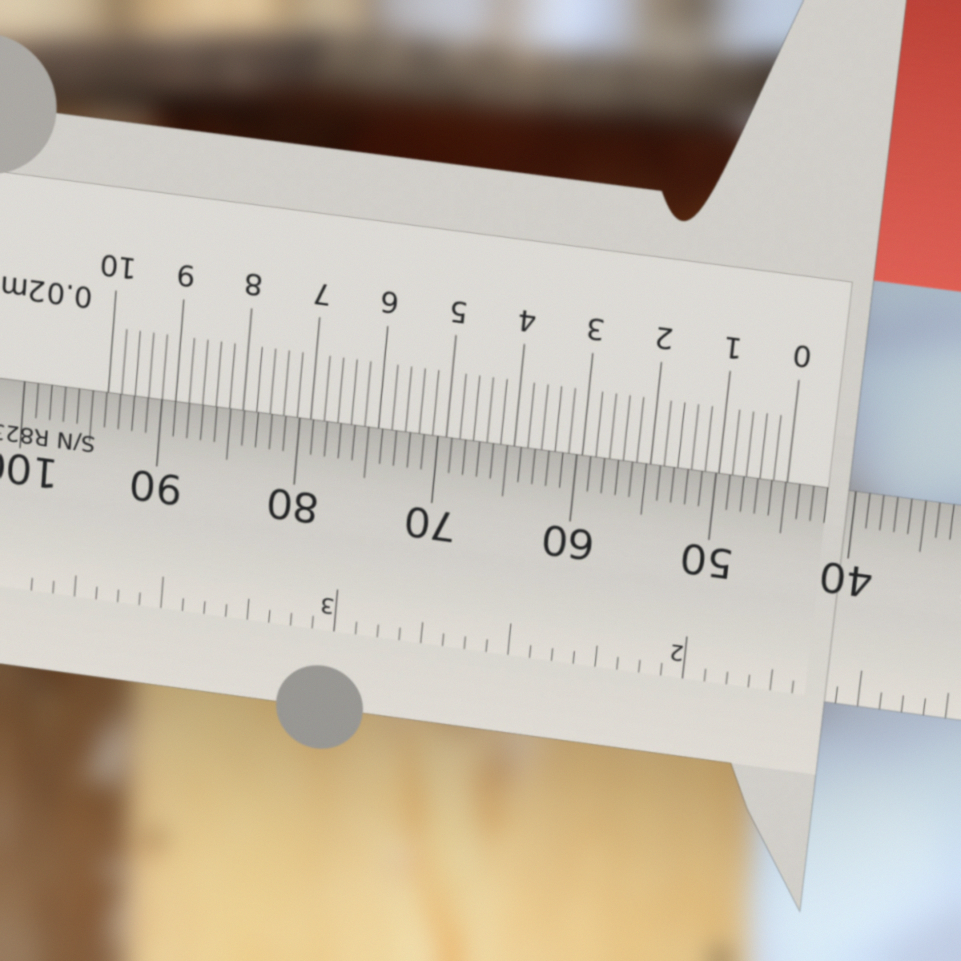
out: mm 44.9
